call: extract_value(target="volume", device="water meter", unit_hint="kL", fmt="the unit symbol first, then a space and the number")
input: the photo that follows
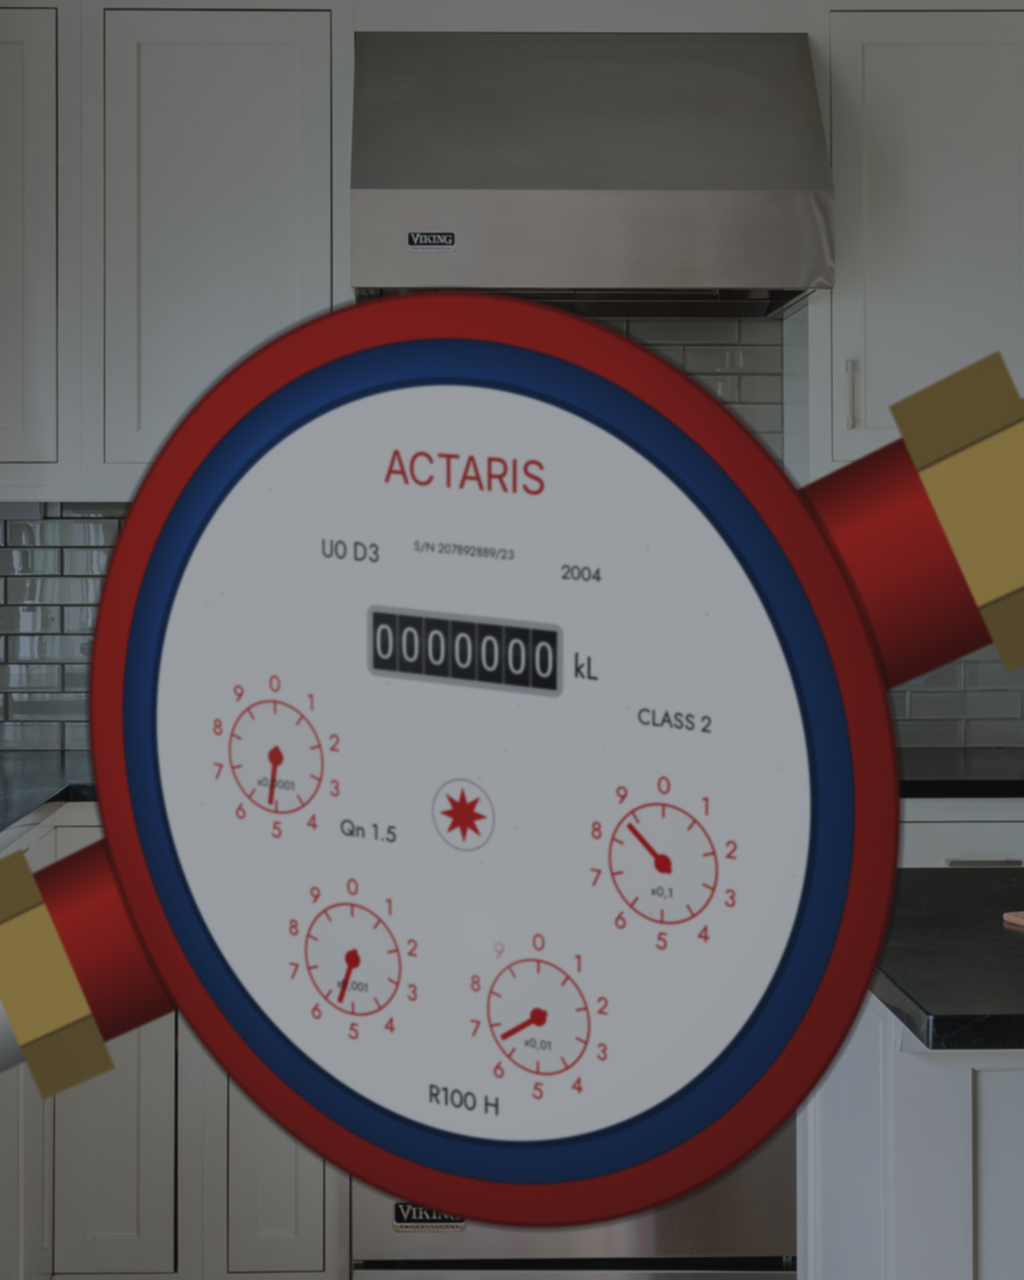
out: kL 0.8655
